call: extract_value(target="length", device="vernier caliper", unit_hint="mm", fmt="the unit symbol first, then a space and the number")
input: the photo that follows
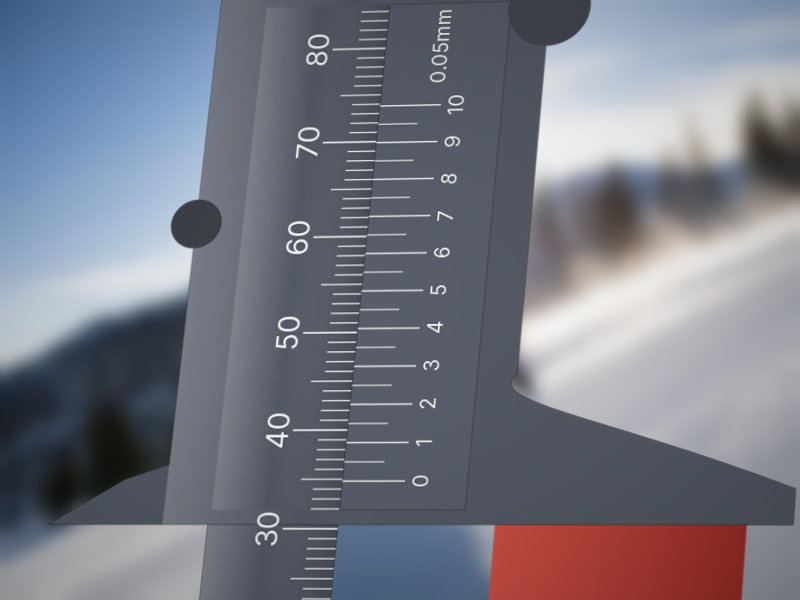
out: mm 34.8
